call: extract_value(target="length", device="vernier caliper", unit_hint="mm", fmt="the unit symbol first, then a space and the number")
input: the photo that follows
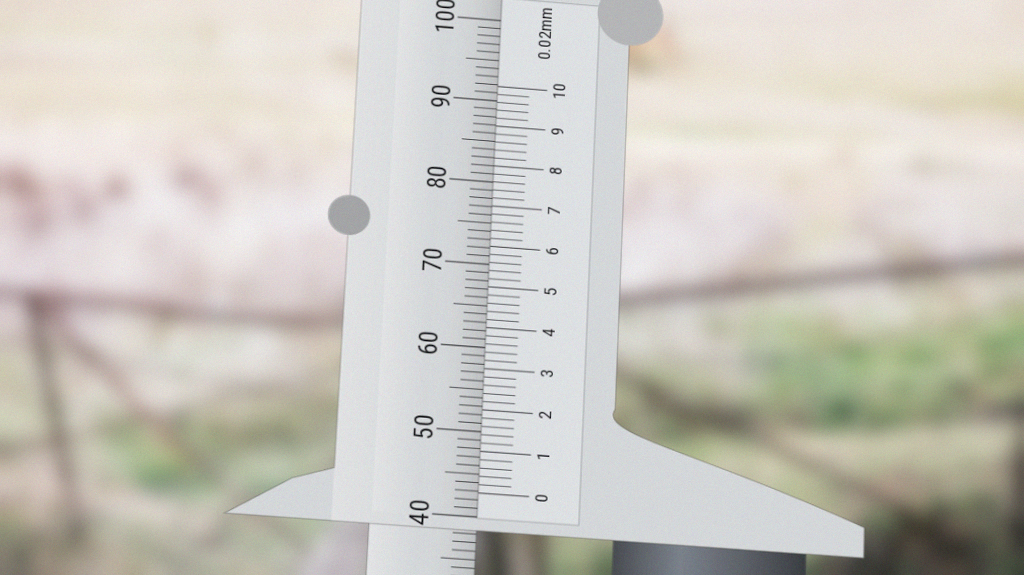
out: mm 42.8
